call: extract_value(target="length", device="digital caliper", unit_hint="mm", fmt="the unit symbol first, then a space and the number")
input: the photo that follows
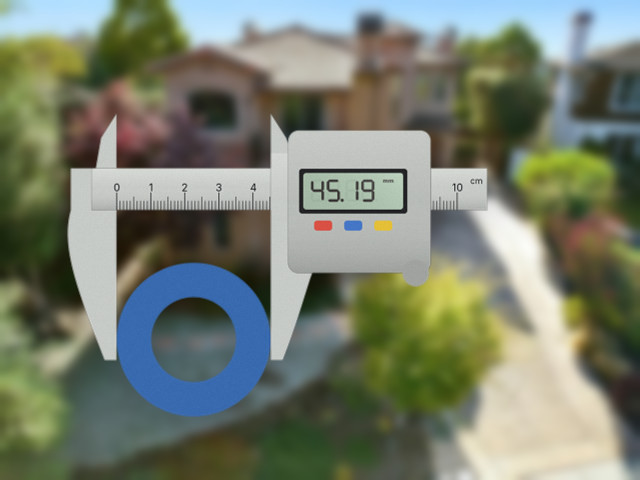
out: mm 45.19
